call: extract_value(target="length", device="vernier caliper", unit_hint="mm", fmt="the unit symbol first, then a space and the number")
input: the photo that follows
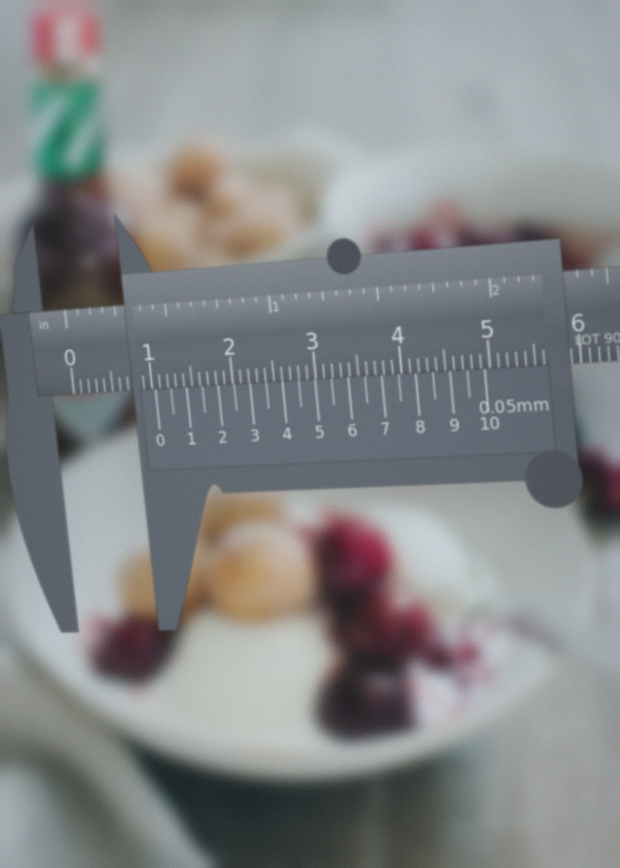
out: mm 10.4
